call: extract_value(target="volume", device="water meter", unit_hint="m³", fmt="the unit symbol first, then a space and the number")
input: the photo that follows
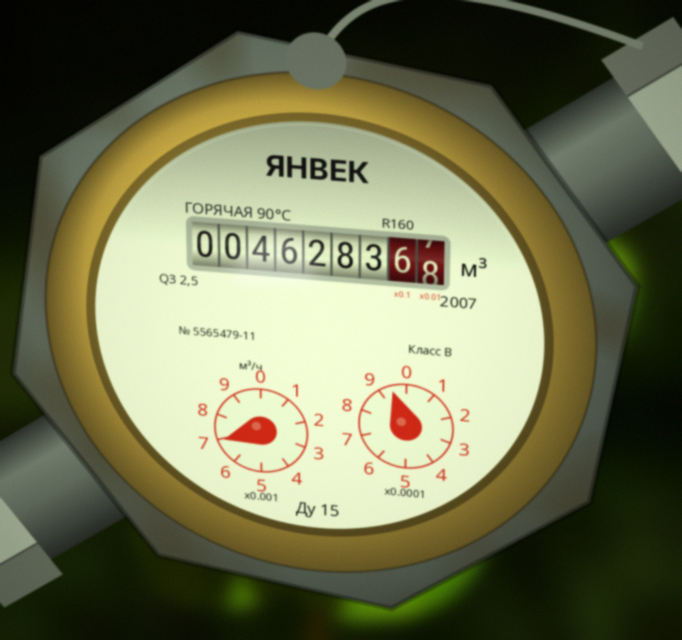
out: m³ 46283.6769
